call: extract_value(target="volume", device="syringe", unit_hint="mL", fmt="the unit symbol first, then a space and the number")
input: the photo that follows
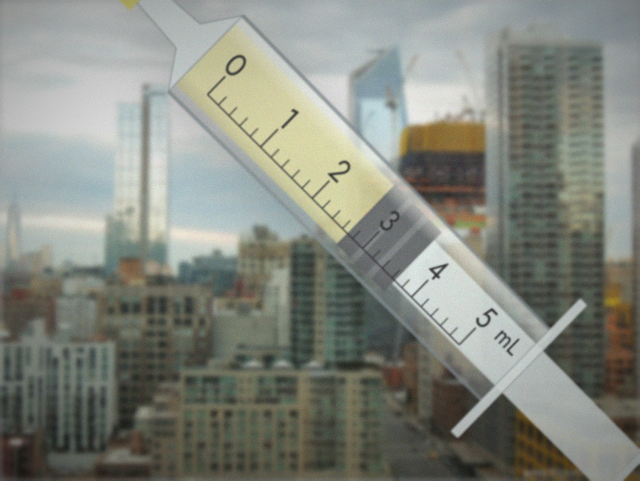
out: mL 2.7
